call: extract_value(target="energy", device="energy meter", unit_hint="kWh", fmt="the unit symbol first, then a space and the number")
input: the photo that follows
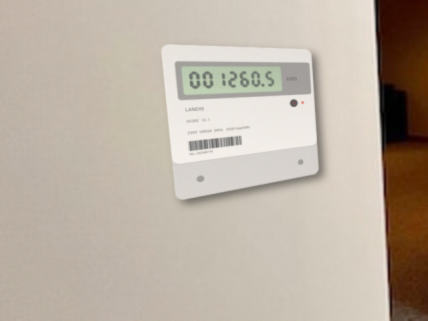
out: kWh 1260.5
